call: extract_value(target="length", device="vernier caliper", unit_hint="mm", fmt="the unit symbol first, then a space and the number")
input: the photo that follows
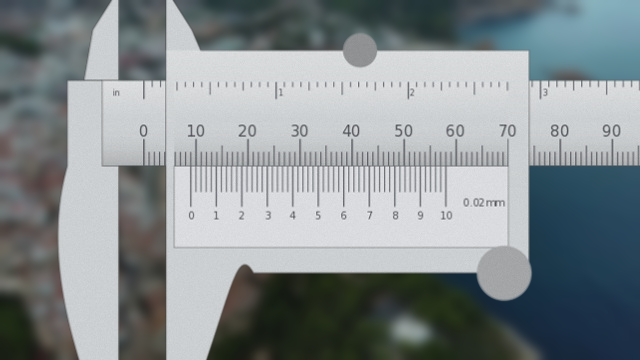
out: mm 9.0
